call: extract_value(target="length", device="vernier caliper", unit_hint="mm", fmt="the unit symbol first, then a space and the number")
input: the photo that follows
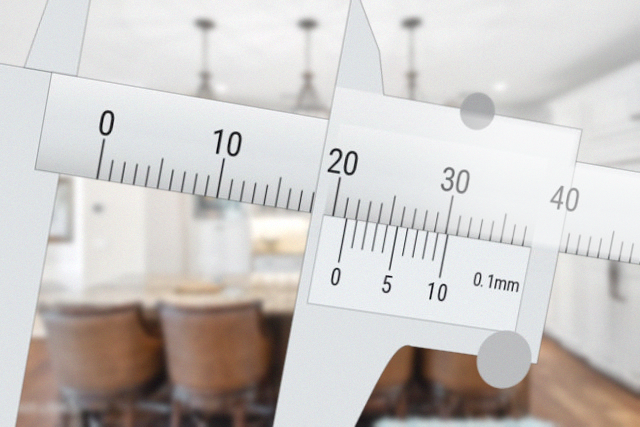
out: mm 21.2
